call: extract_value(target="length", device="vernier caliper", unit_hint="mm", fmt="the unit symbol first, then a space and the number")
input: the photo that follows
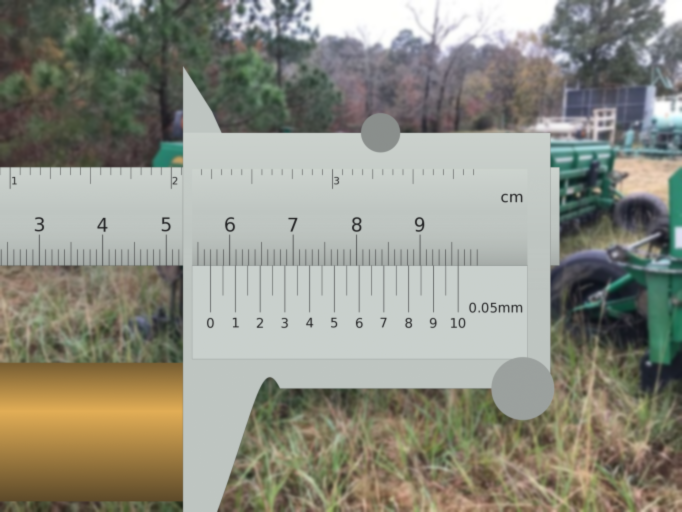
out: mm 57.0
